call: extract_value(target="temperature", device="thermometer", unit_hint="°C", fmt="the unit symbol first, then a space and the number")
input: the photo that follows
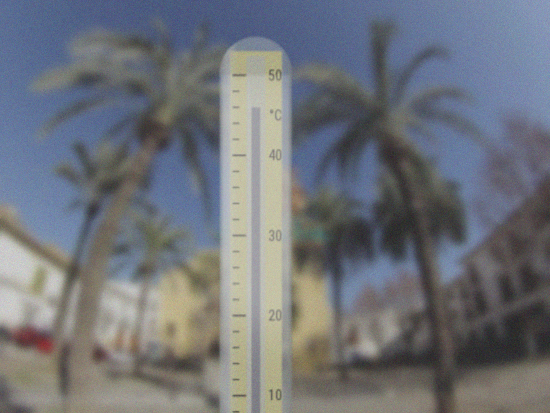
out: °C 46
